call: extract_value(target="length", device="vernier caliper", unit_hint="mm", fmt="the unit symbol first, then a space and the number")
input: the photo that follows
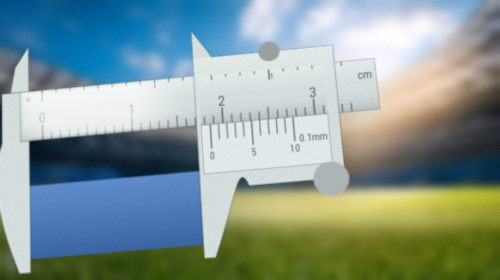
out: mm 18.6
